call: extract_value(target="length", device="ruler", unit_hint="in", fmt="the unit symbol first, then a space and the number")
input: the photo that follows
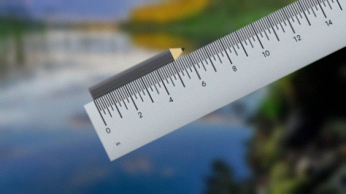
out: in 6
